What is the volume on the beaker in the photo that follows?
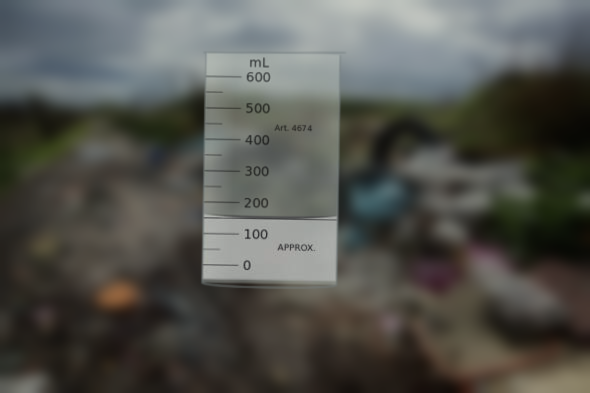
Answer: 150 mL
